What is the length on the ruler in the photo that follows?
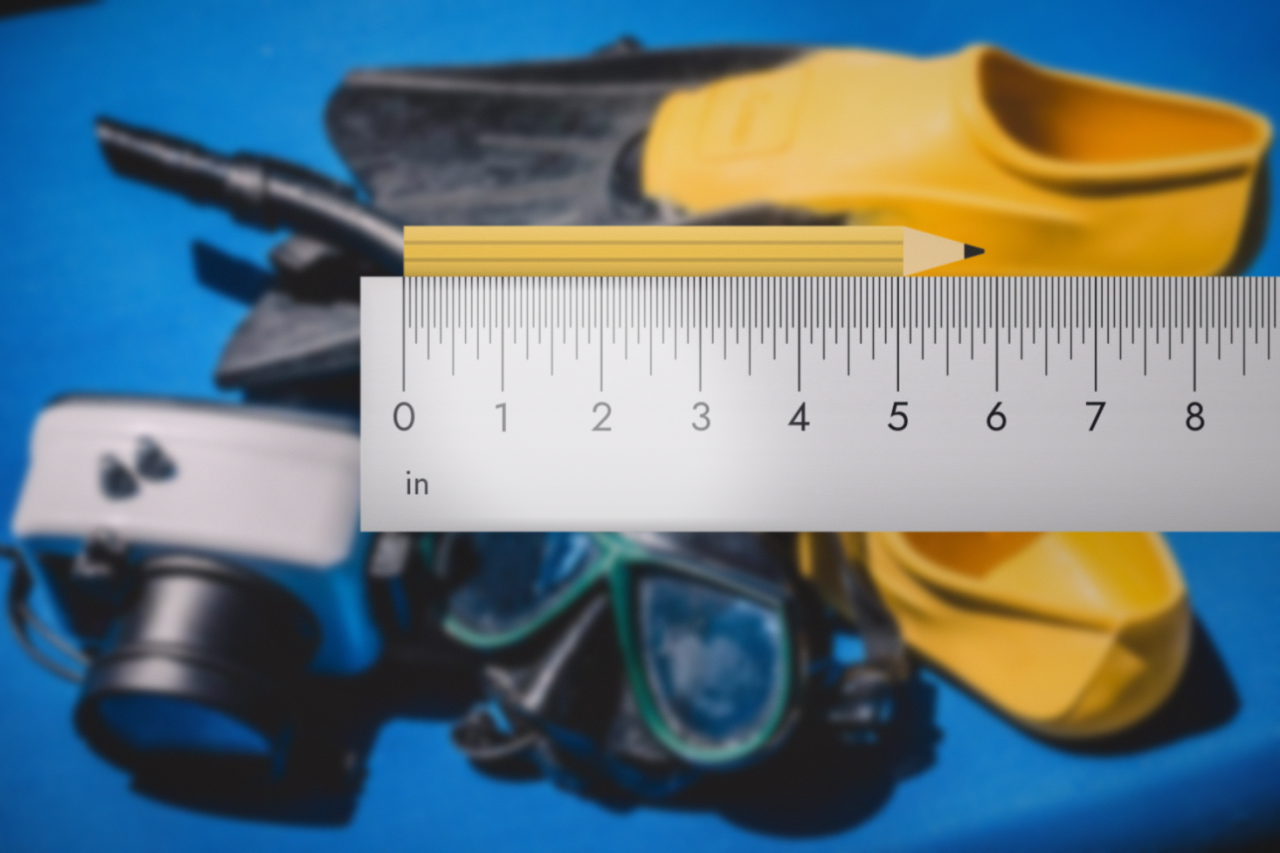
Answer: 5.875 in
